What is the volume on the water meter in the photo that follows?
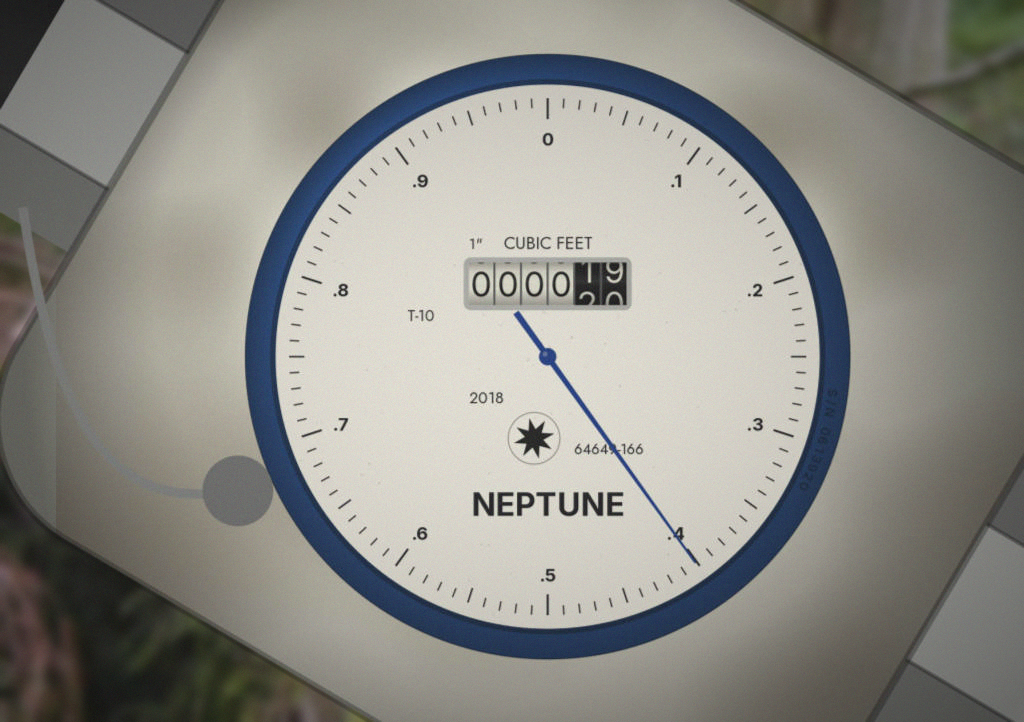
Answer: 19.40 ft³
